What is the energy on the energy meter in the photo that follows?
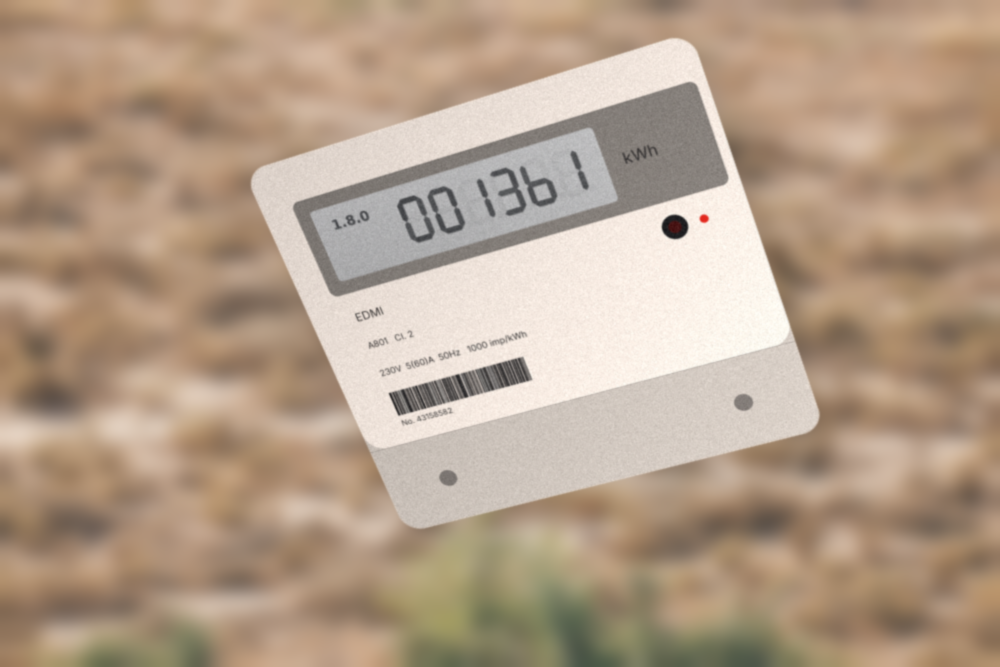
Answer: 1361 kWh
